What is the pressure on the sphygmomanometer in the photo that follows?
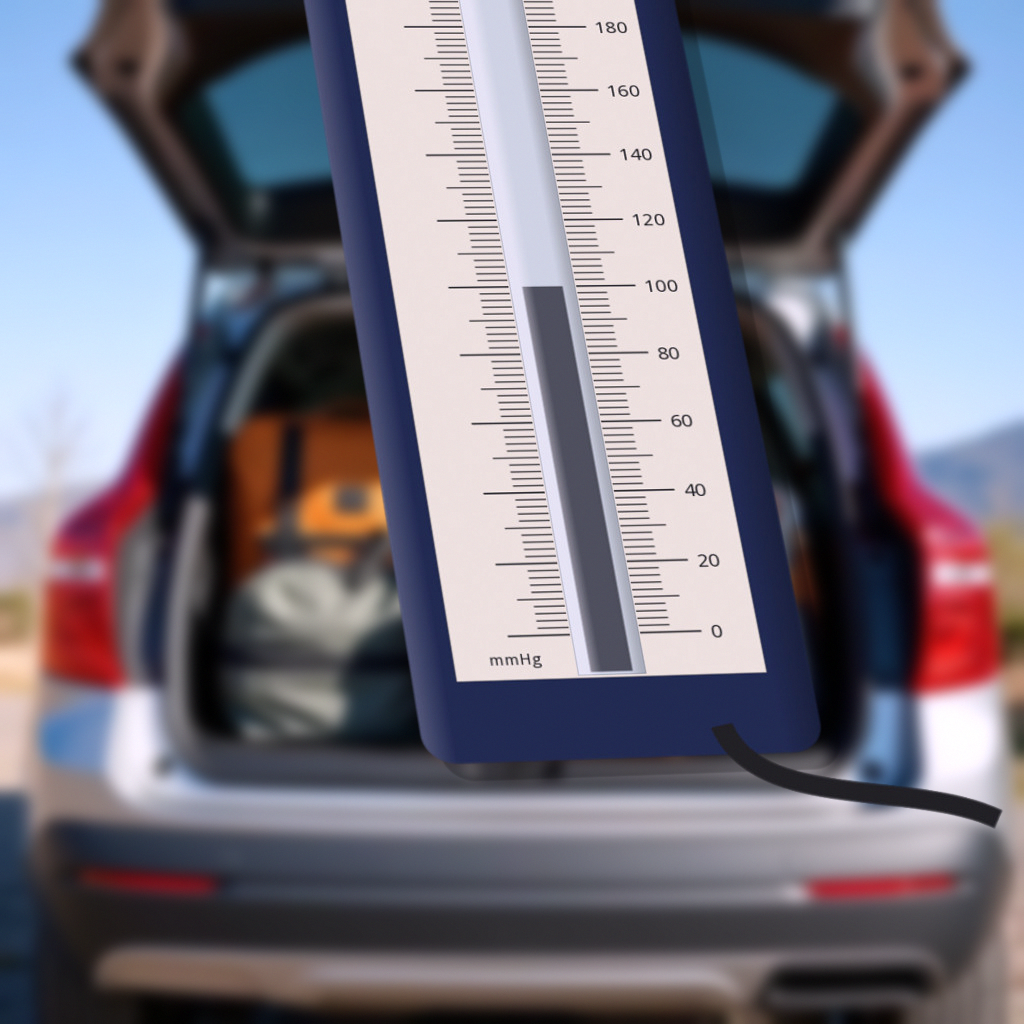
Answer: 100 mmHg
